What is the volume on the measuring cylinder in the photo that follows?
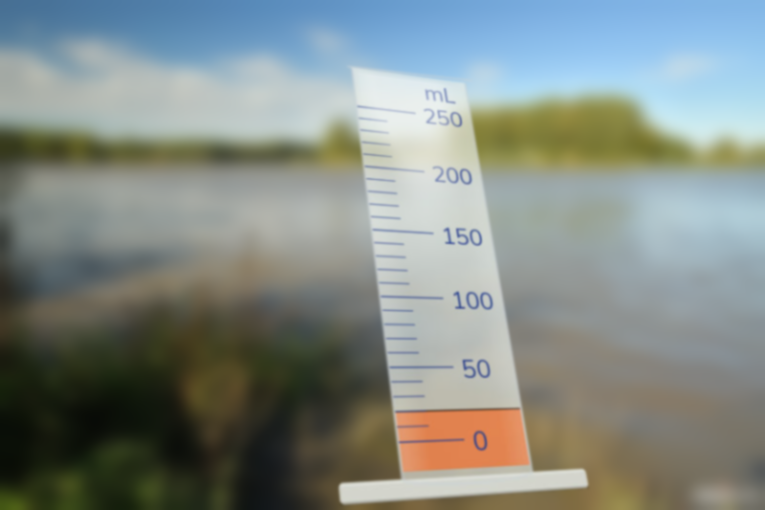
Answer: 20 mL
